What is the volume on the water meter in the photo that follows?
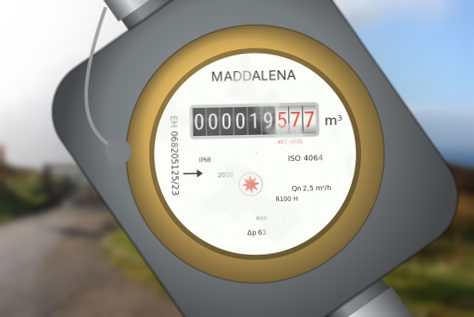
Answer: 19.577 m³
